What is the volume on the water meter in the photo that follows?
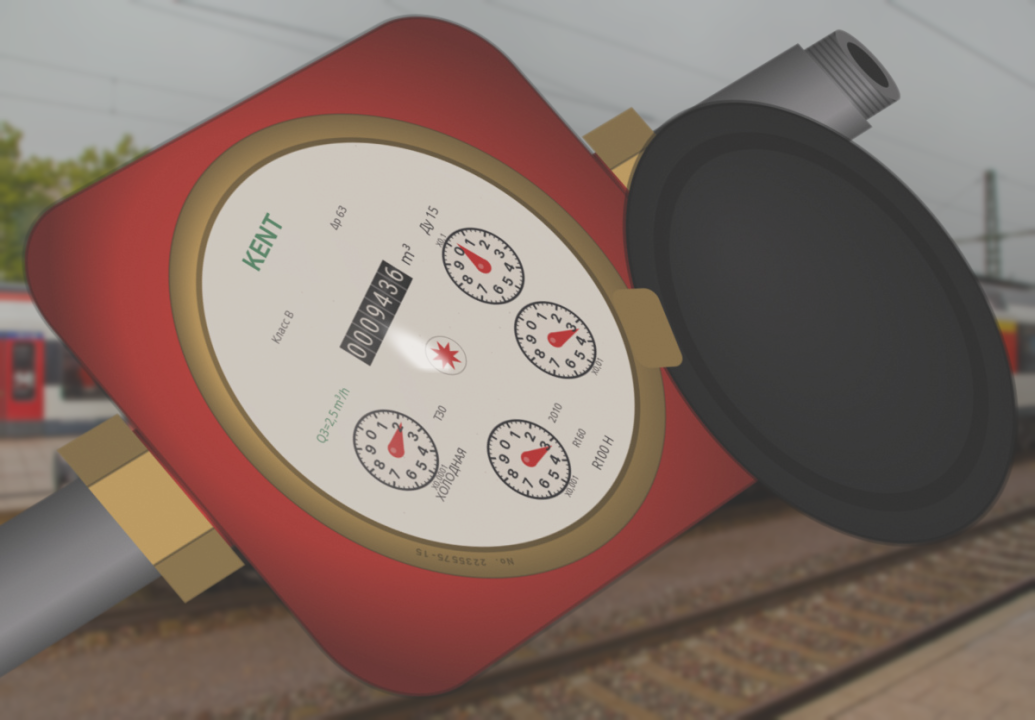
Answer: 9436.0332 m³
